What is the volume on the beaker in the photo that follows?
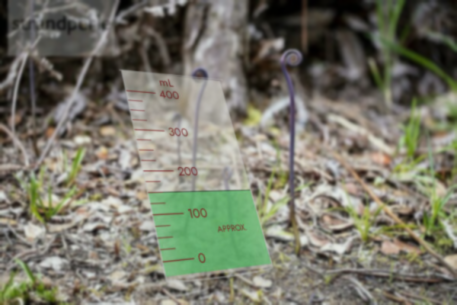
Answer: 150 mL
